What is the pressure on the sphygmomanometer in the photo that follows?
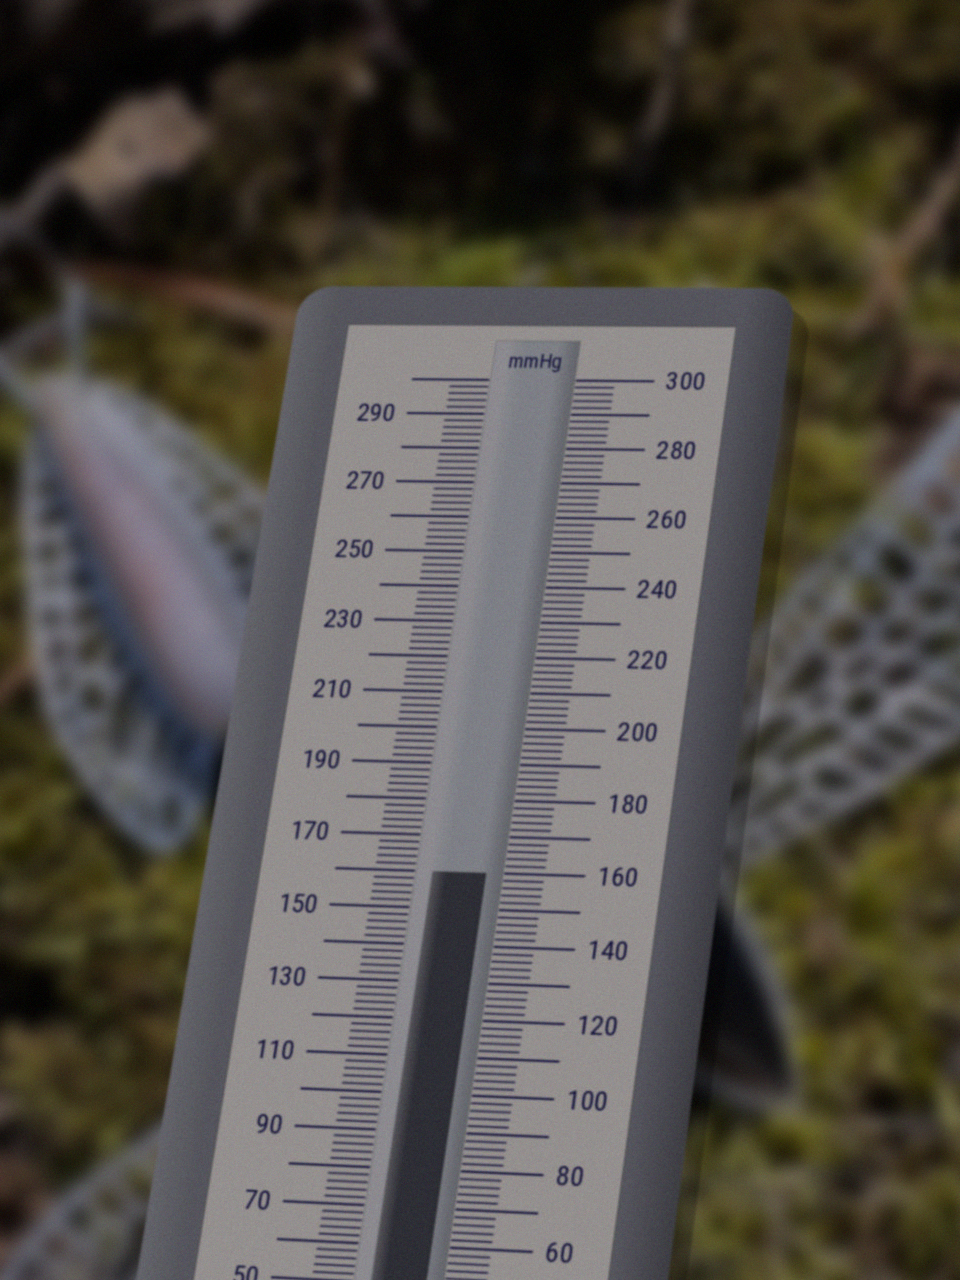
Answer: 160 mmHg
